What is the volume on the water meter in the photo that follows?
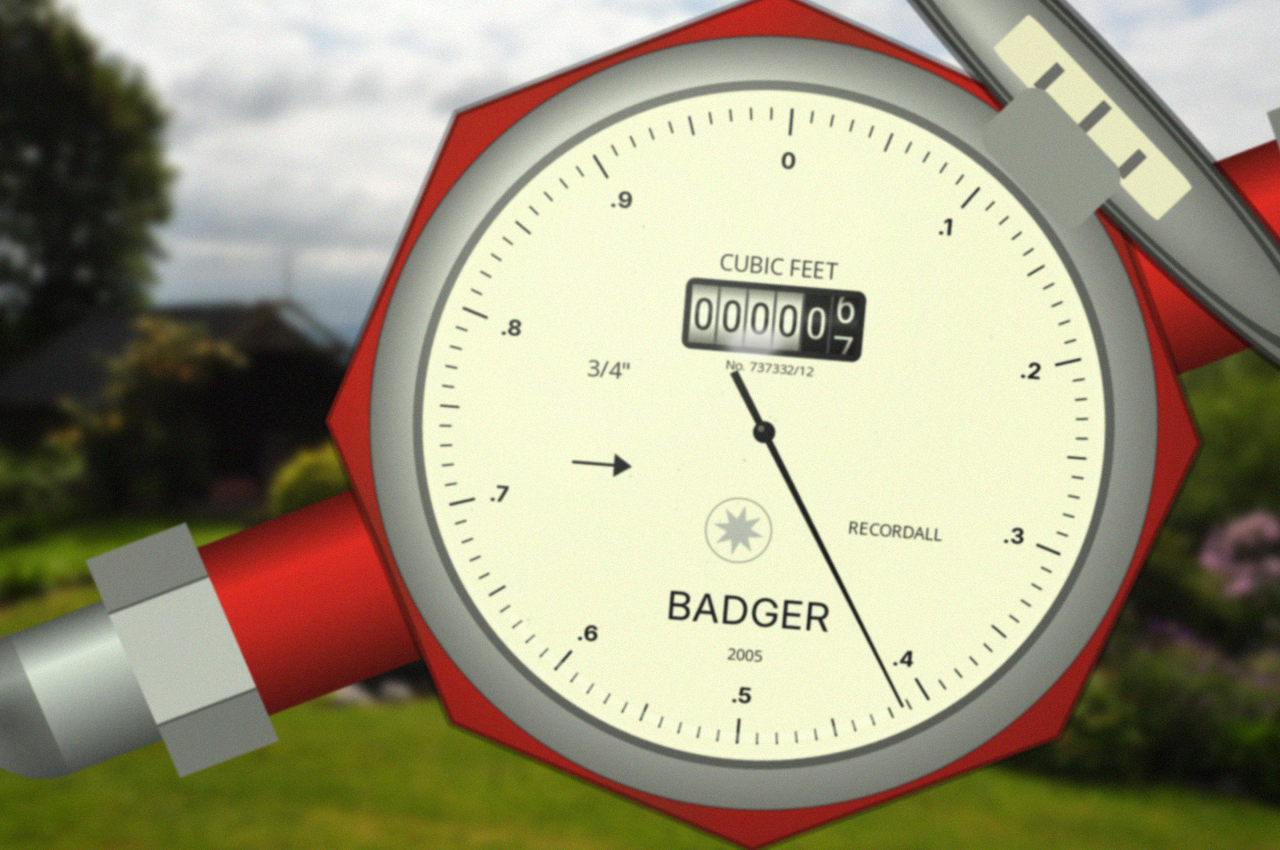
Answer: 6.41 ft³
